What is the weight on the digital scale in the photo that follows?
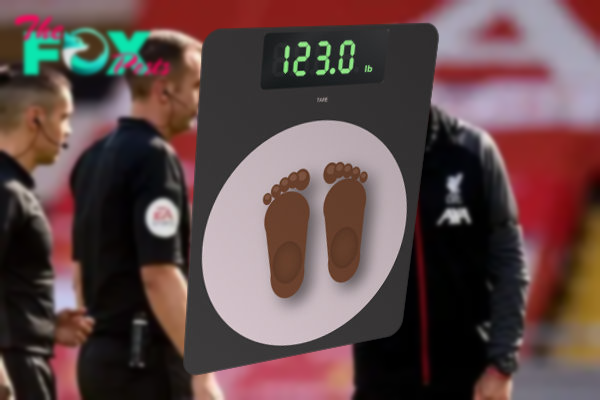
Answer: 123.0 lb
